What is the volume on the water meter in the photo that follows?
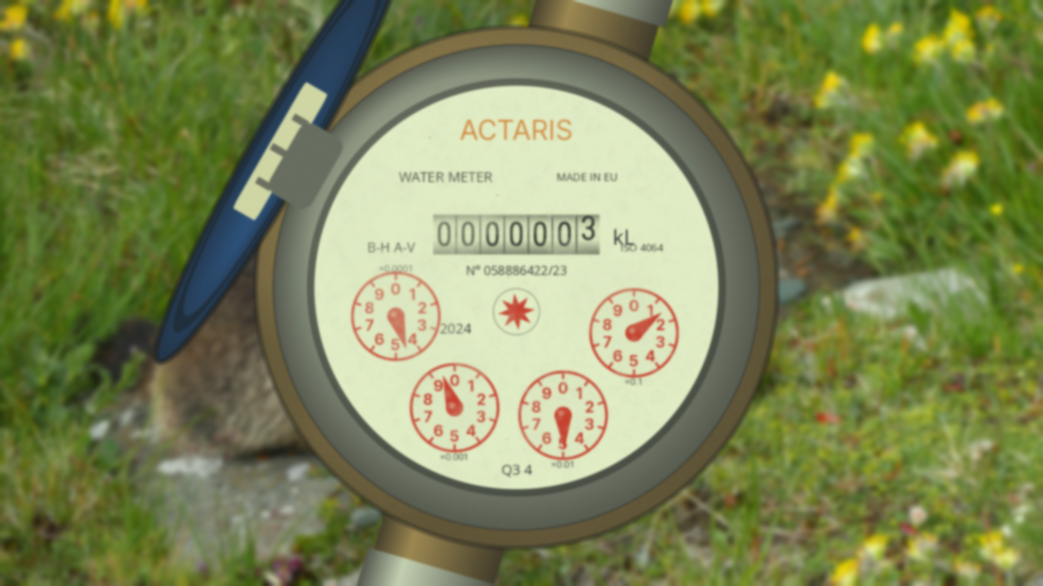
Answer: 3.1494 kL
